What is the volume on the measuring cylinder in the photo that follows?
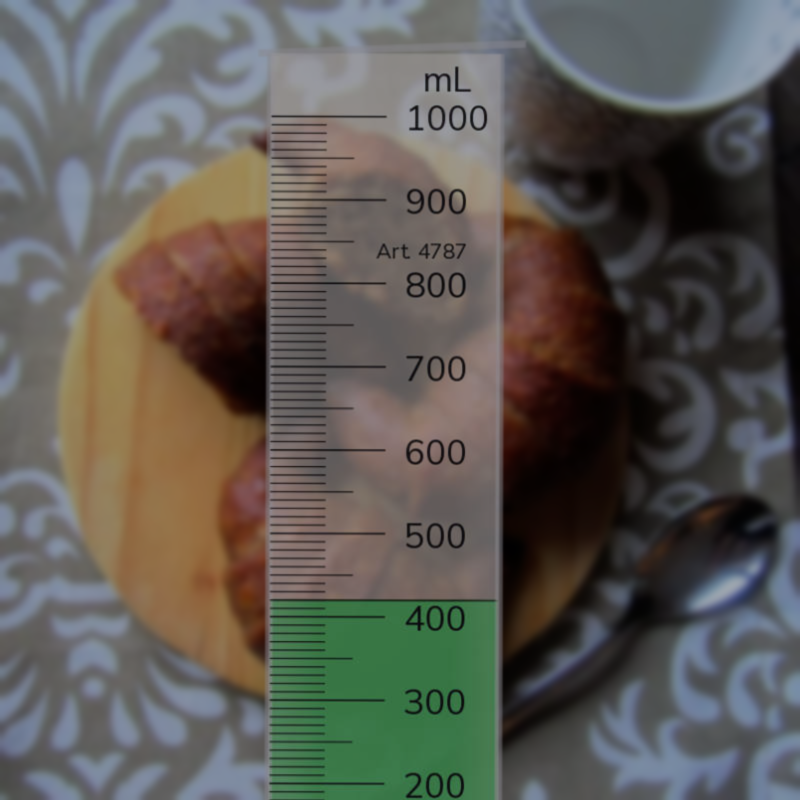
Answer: 420 mL
